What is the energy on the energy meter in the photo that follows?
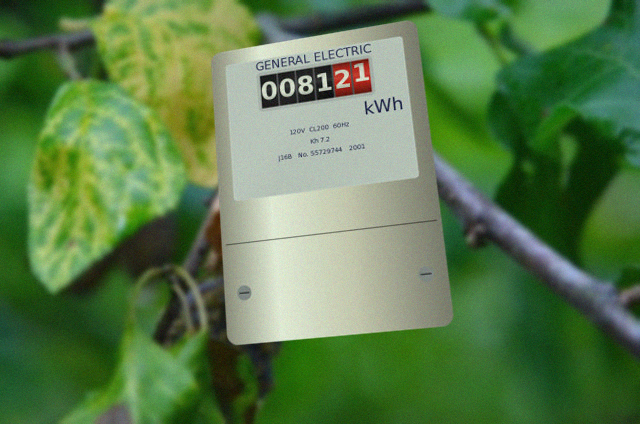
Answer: 81.21 kWh
